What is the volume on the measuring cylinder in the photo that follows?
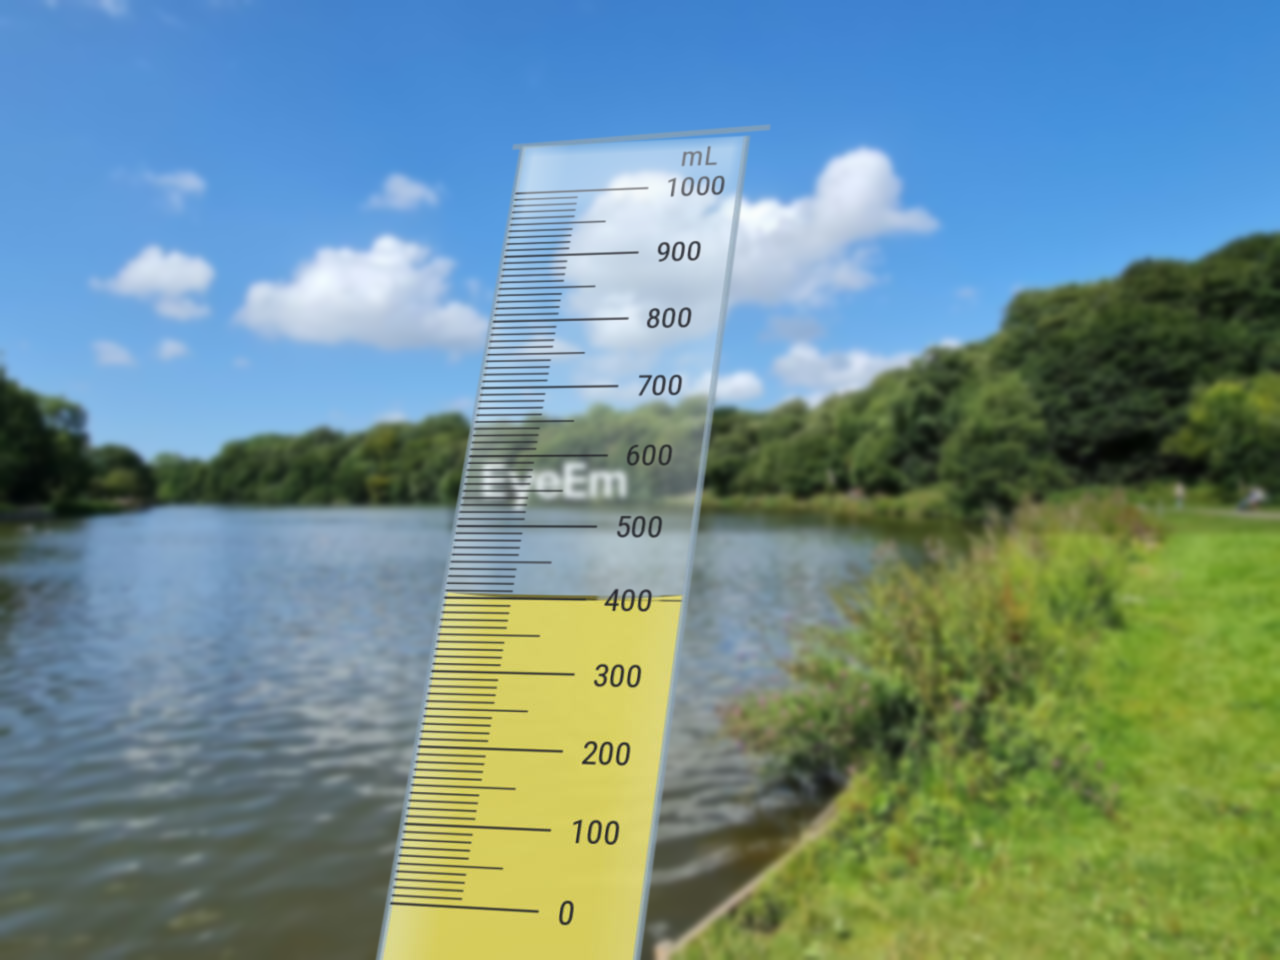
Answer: 400 mL
